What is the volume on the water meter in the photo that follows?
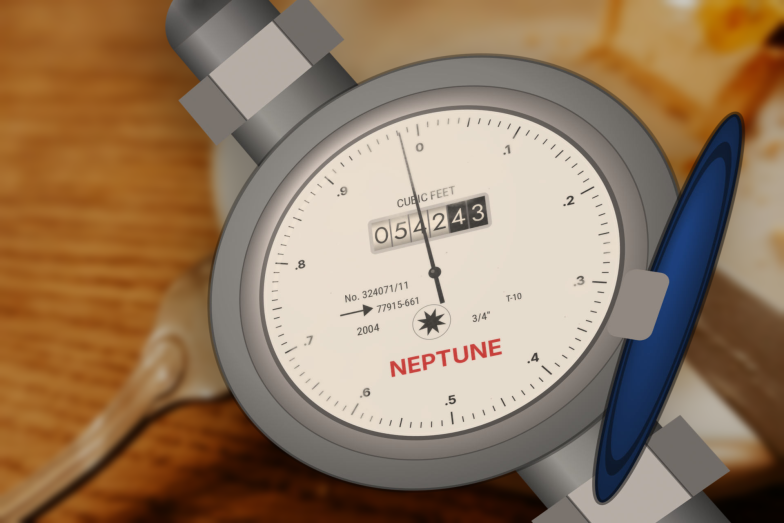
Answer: 54242.98 ft³
